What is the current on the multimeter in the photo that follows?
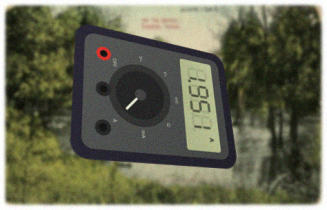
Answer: 1.951 A
